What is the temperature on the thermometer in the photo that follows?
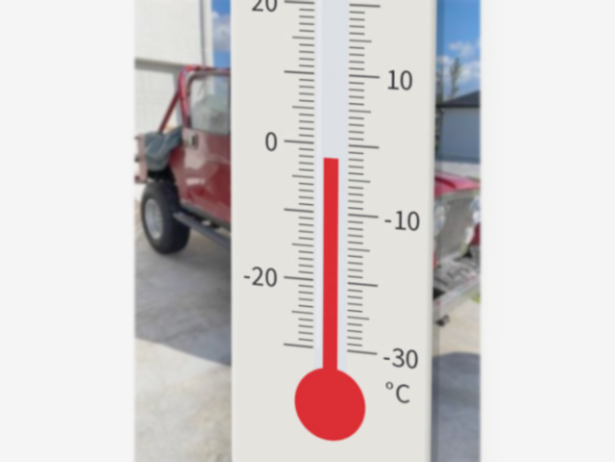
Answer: -2 °C
